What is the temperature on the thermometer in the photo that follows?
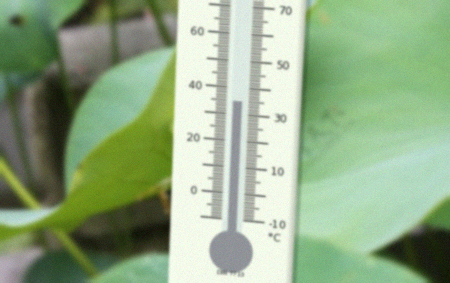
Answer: 35 °C
